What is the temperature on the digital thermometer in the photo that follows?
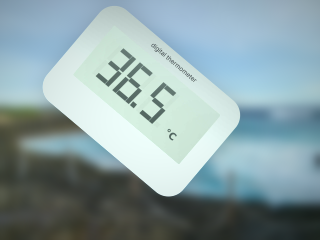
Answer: 36.5 °C
